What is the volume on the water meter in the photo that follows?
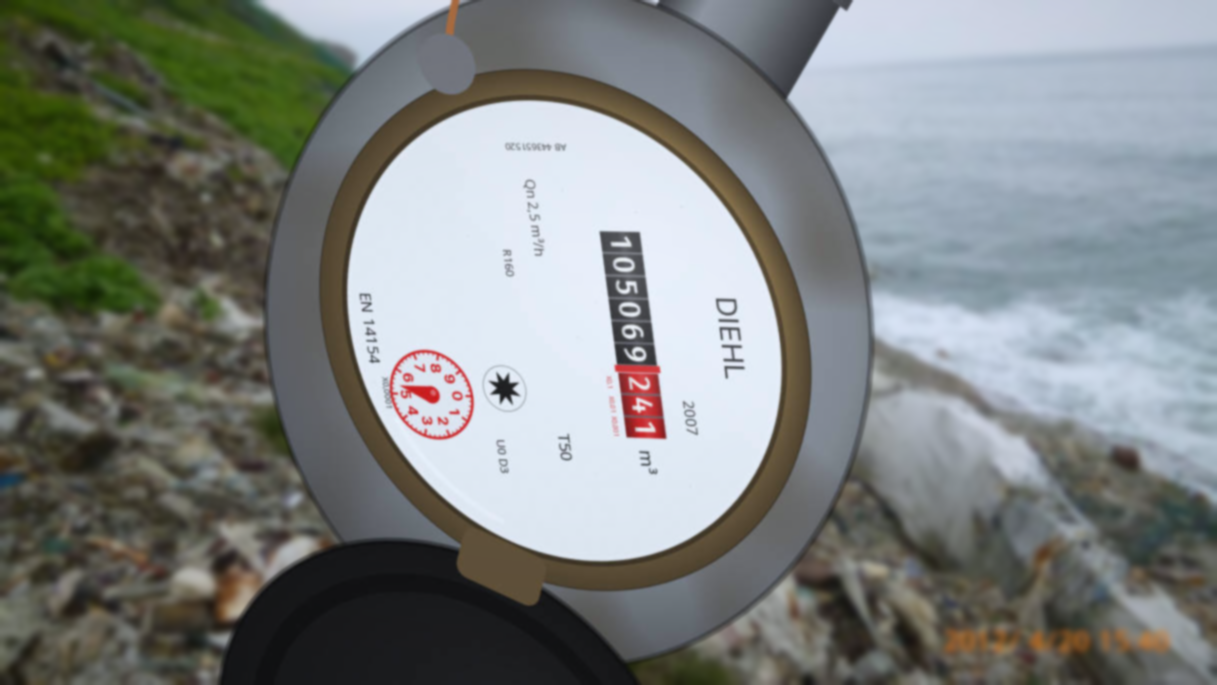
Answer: 105069.2415 m³
